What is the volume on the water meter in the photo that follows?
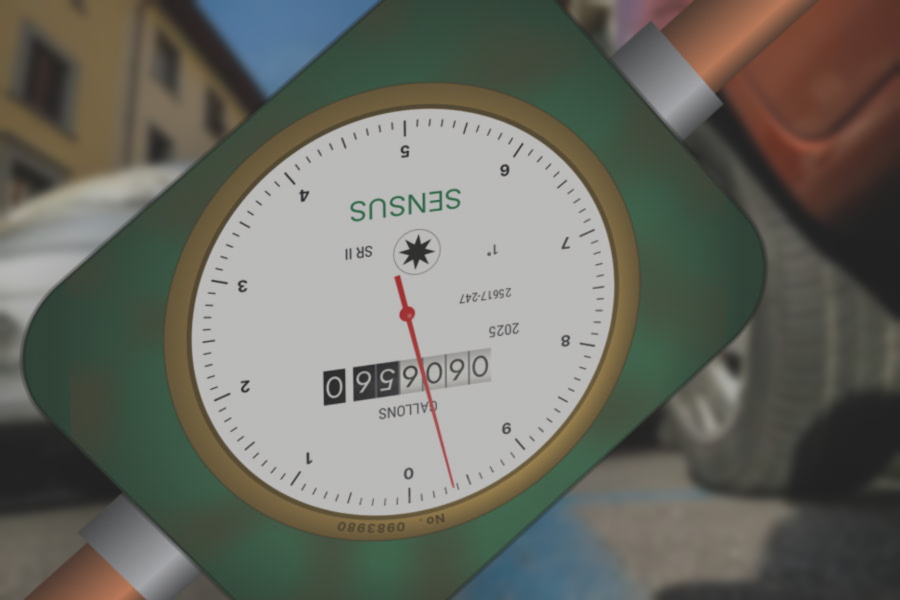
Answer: 606559.6 gal
